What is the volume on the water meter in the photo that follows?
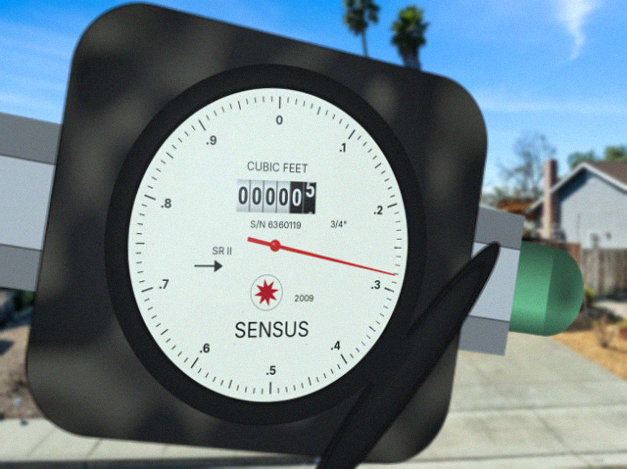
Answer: 5.28 ft³
